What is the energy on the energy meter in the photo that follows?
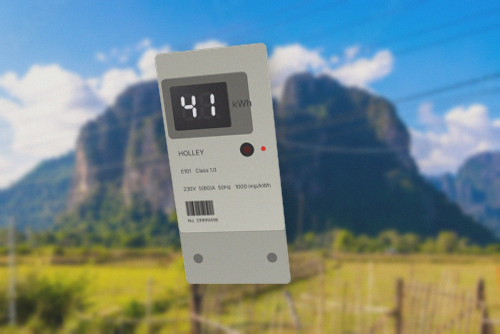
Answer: 41 kWh
